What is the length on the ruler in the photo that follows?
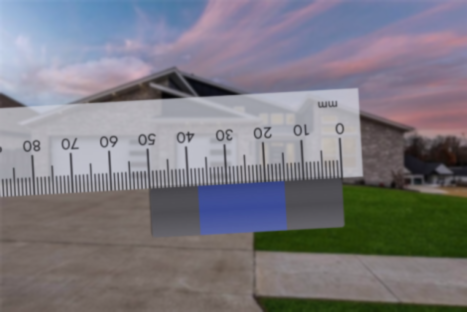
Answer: 50 mm
